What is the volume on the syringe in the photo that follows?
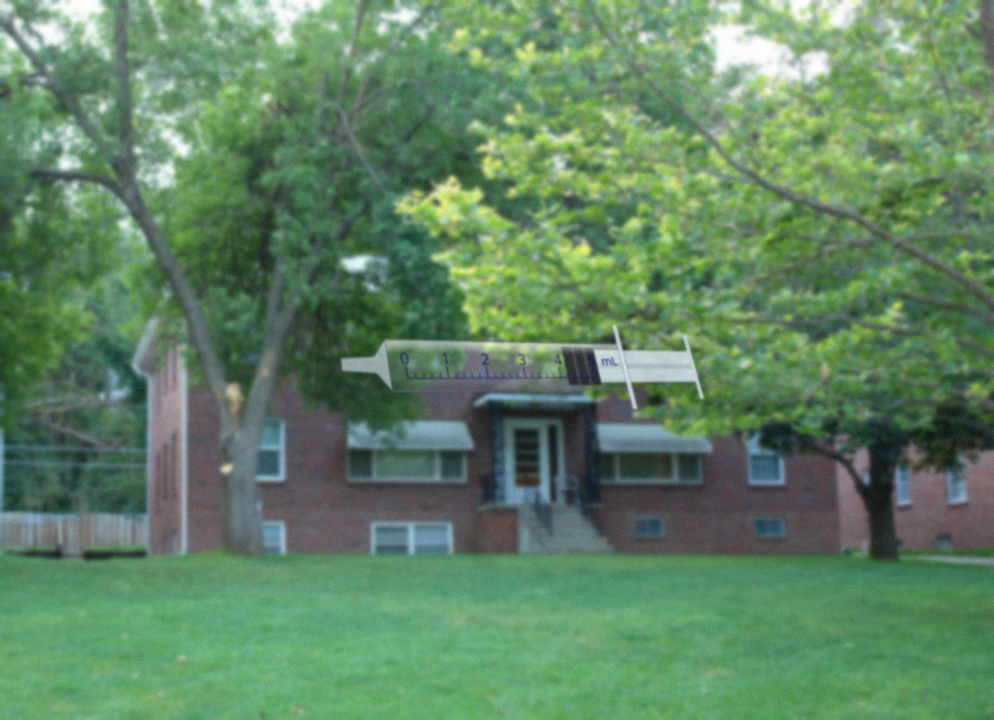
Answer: 4.2 mL
